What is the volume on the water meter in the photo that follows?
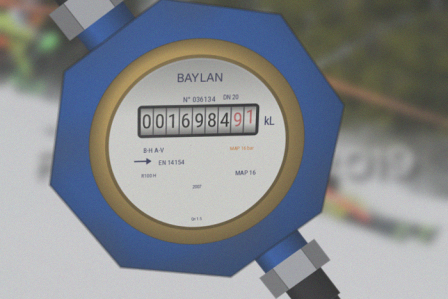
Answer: 16984.91 kL
